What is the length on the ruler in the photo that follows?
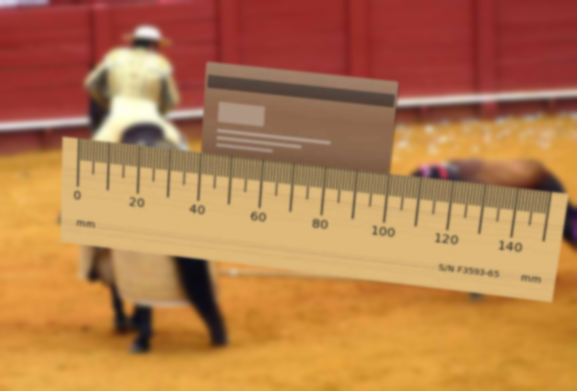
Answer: 60 mm
